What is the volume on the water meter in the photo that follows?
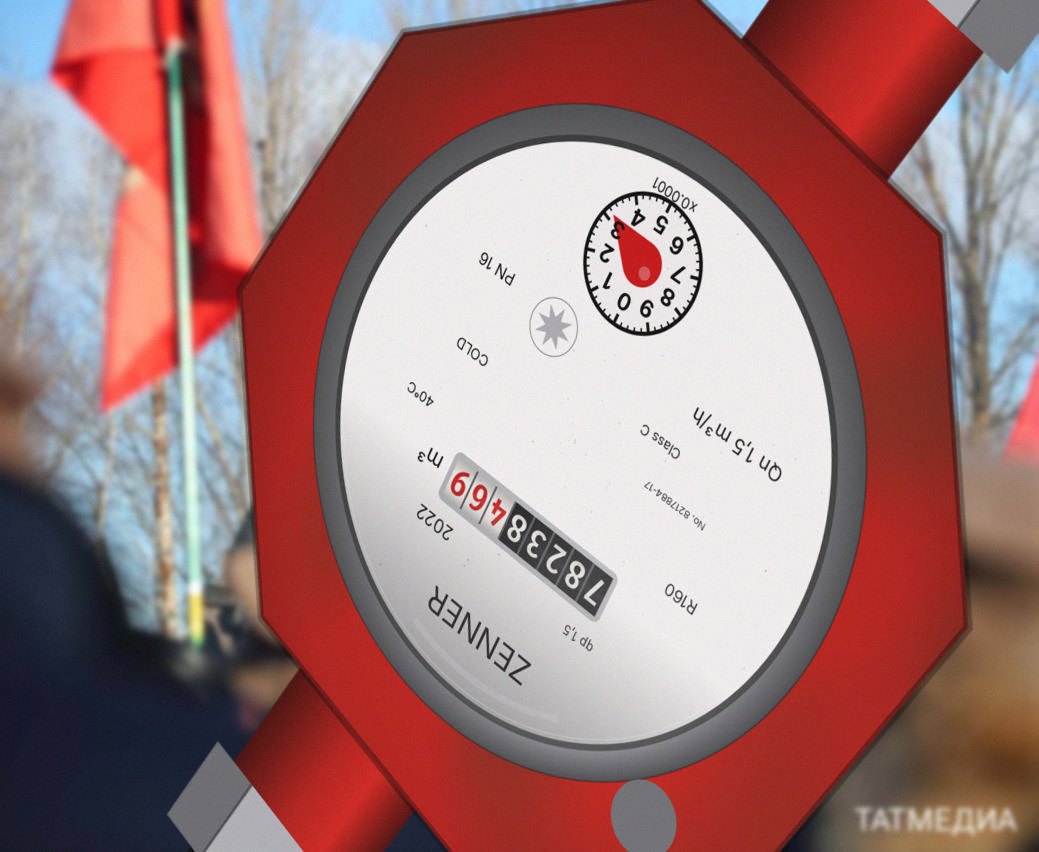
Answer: 78238.4693 m³
